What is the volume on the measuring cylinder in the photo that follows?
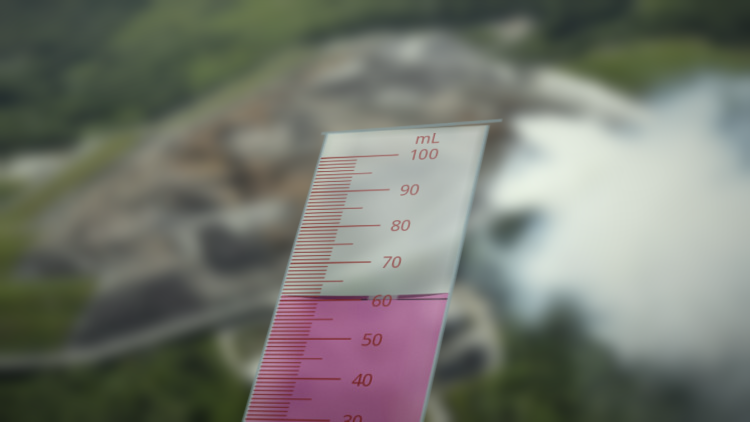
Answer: 60 mL
